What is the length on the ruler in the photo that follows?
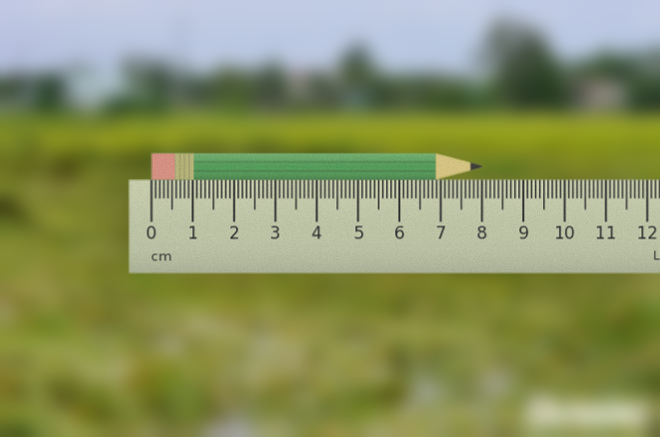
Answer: 8 cm
